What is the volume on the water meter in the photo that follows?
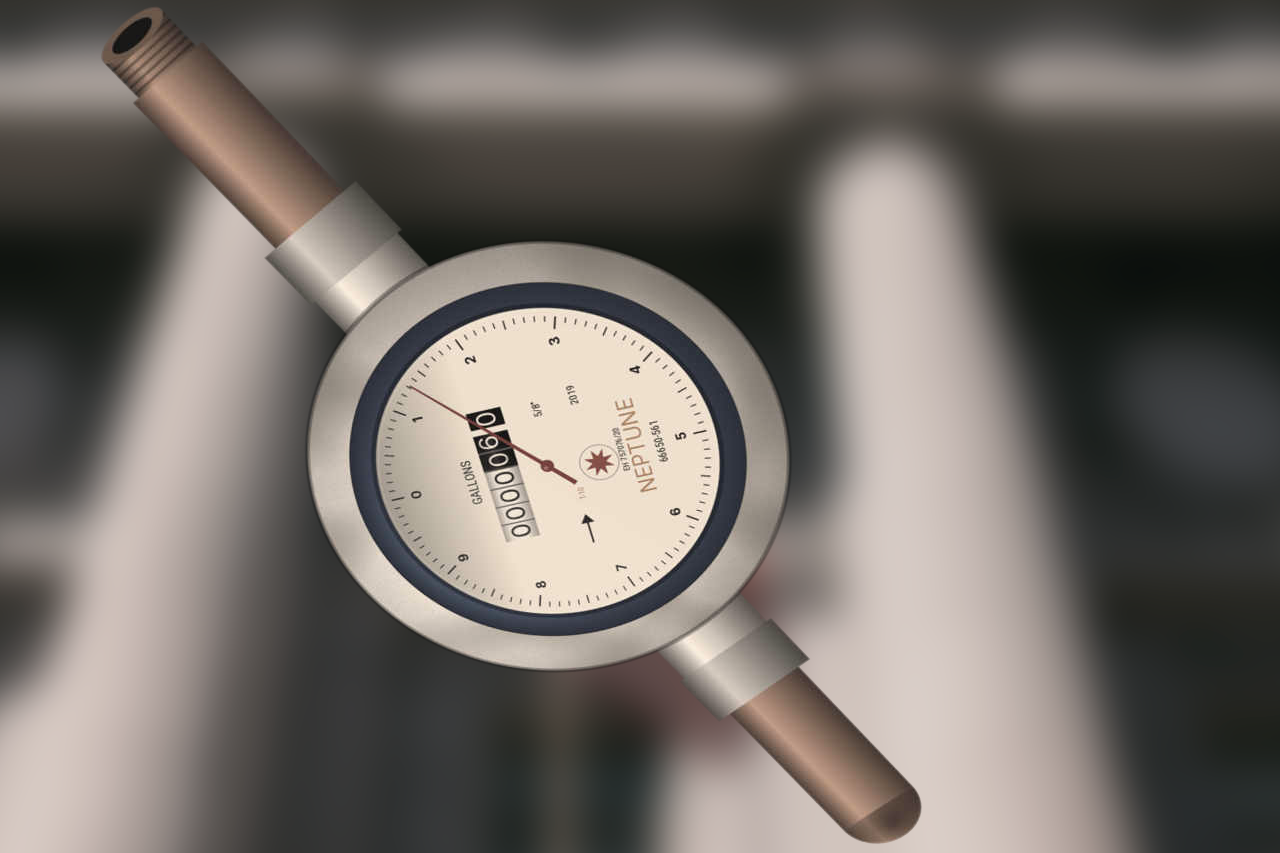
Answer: 61.3 gal
